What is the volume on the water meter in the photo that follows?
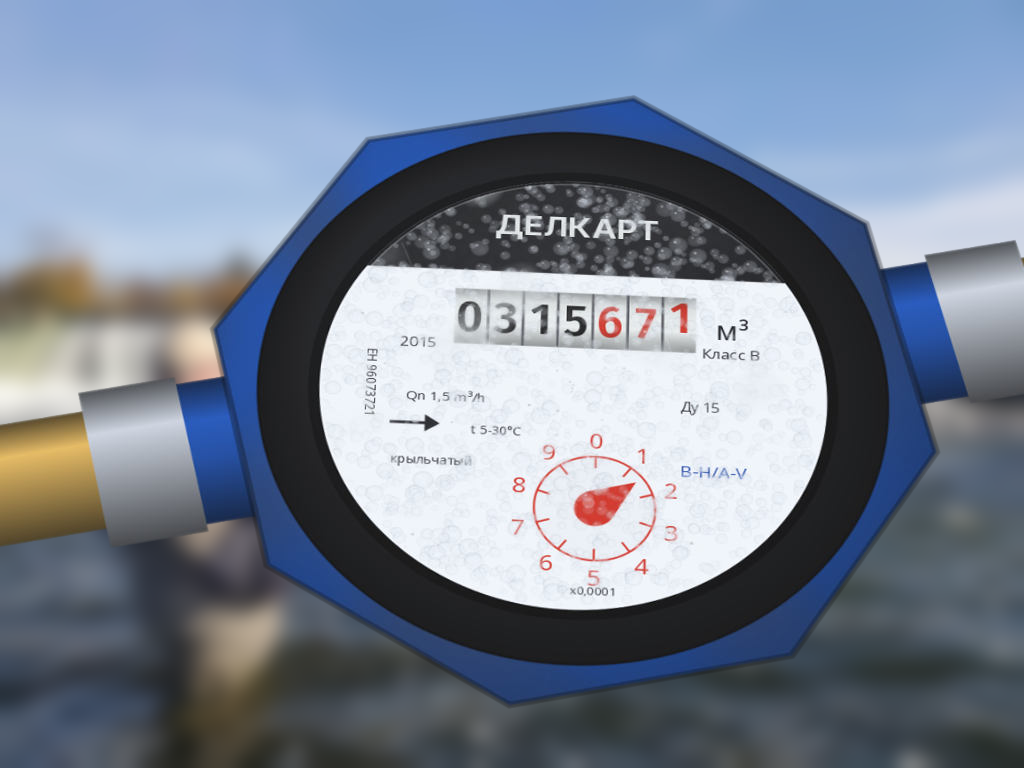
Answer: 315.6711 m³
